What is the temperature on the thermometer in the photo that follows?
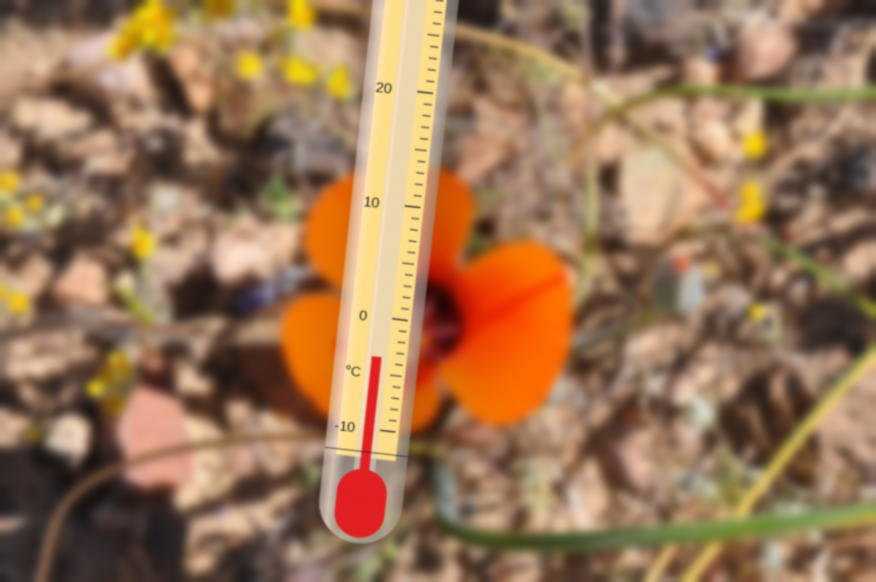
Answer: -3.5 °C
